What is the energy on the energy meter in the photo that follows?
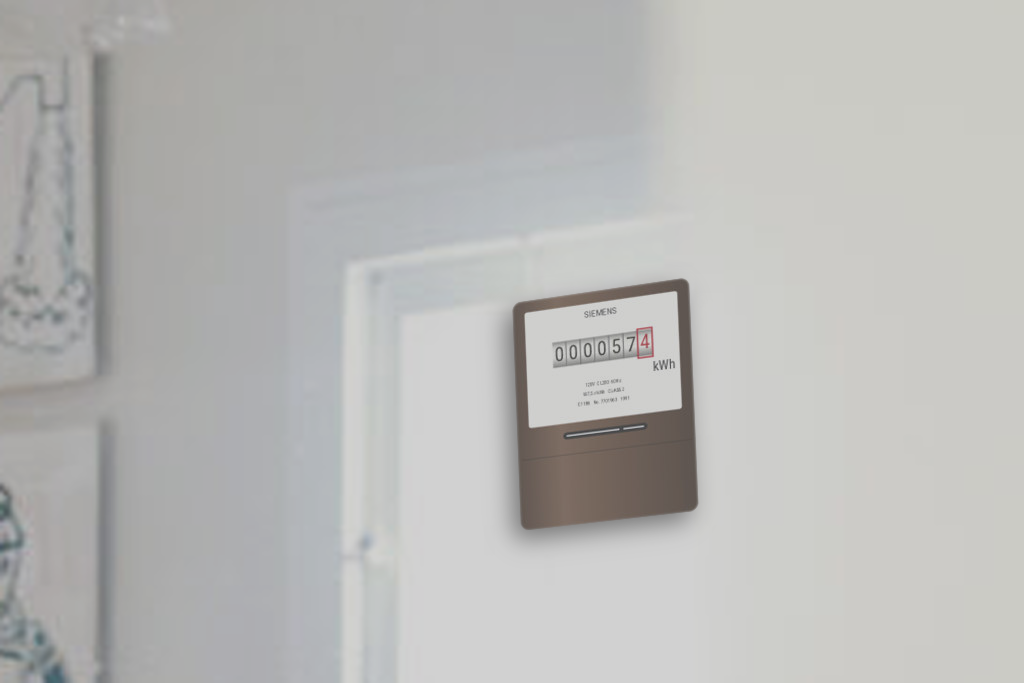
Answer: 57.4 kWh
